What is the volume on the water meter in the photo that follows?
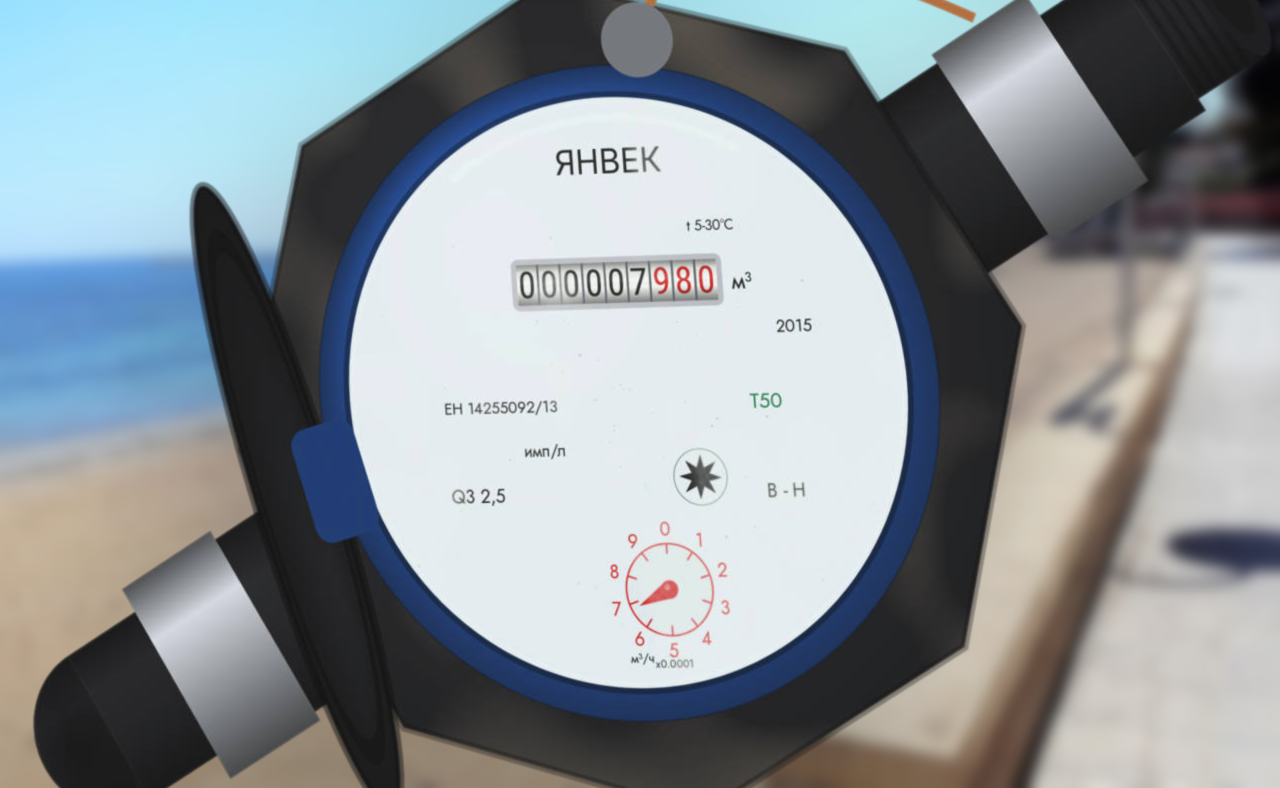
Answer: 7.9806 m³
